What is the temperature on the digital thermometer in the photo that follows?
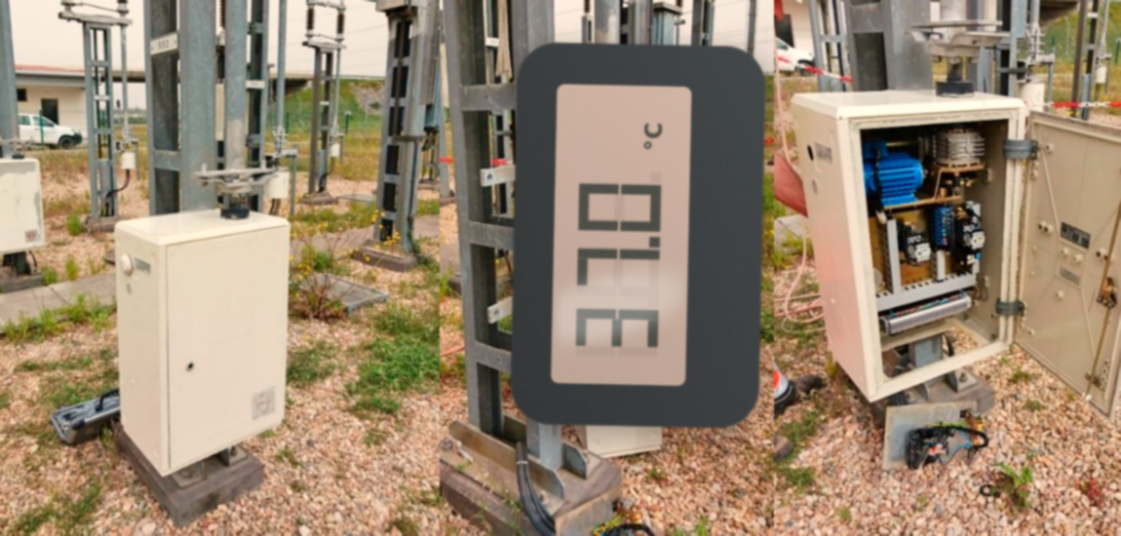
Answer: 37.0 °C
